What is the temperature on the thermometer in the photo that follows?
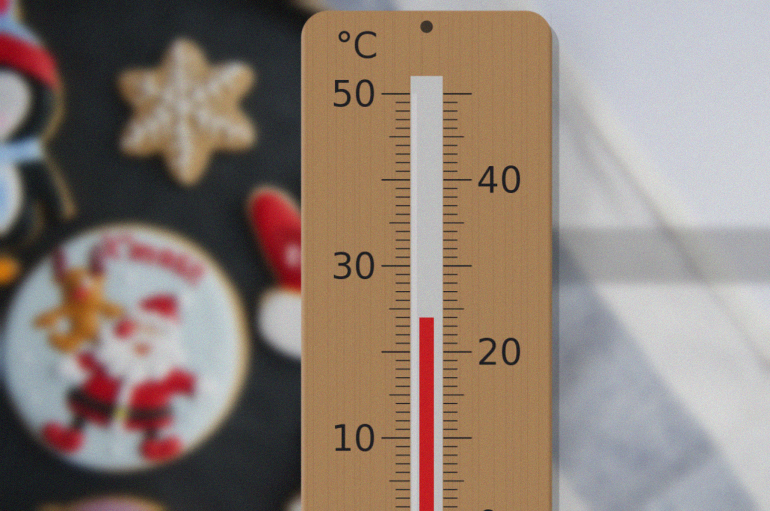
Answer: 24 °C
